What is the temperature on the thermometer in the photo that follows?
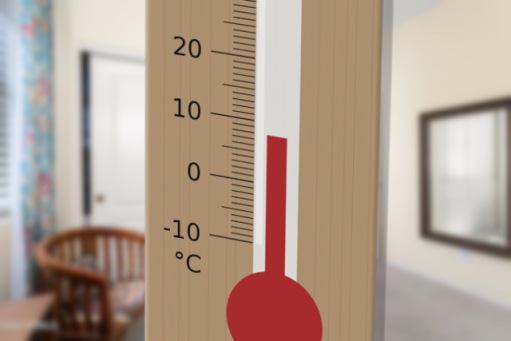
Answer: 8 °C
